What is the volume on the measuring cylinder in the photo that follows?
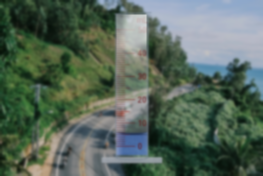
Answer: 5 mL
